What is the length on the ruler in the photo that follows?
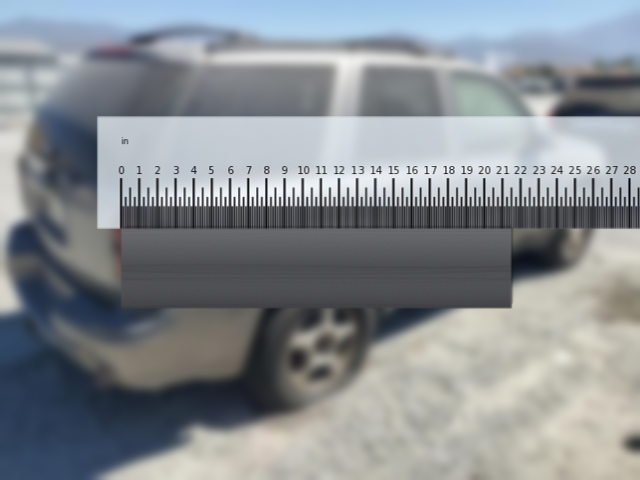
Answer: 21.5 in
